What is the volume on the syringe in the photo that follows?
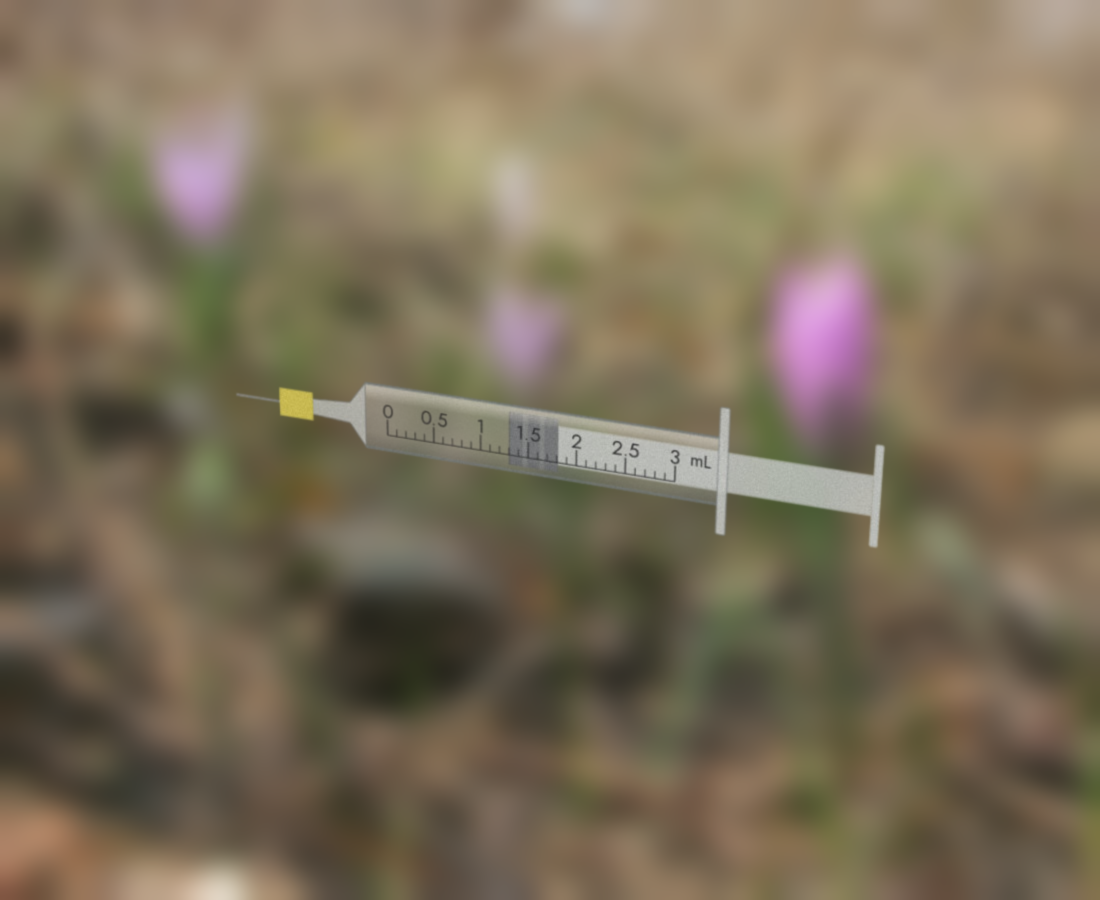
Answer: 1.3 mL
